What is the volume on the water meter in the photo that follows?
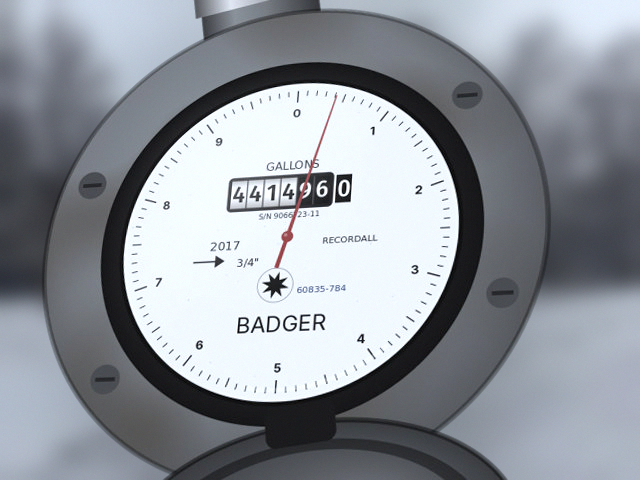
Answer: 4414960.4 gal
